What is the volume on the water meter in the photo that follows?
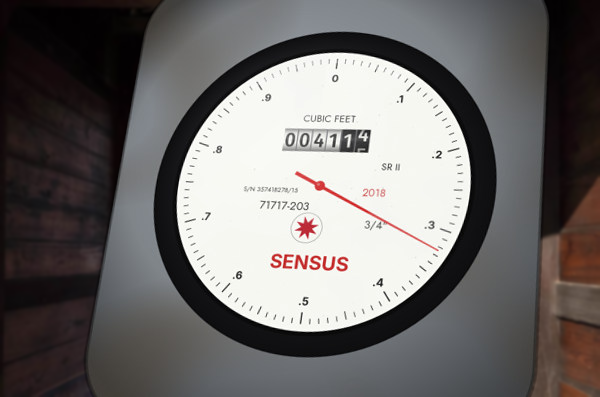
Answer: 4114.32 ft³
